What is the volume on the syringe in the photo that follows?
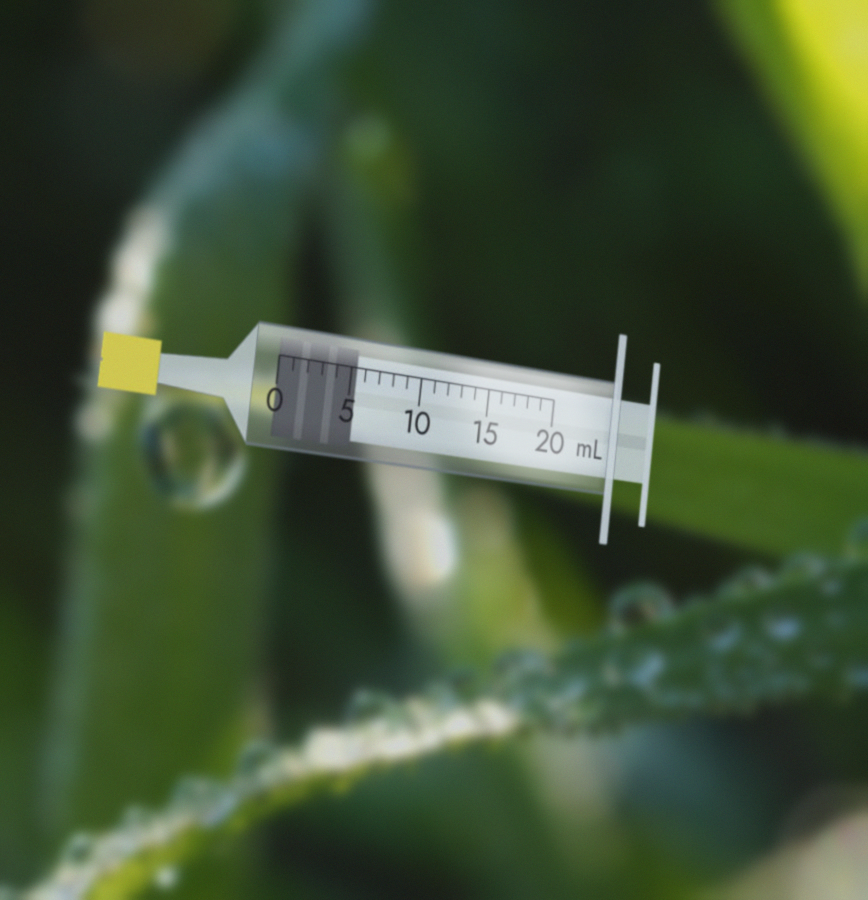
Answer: 0 mL
